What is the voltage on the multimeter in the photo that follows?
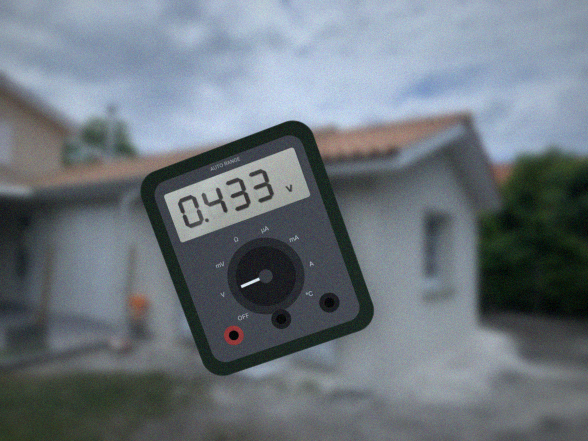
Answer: 0.433 V
